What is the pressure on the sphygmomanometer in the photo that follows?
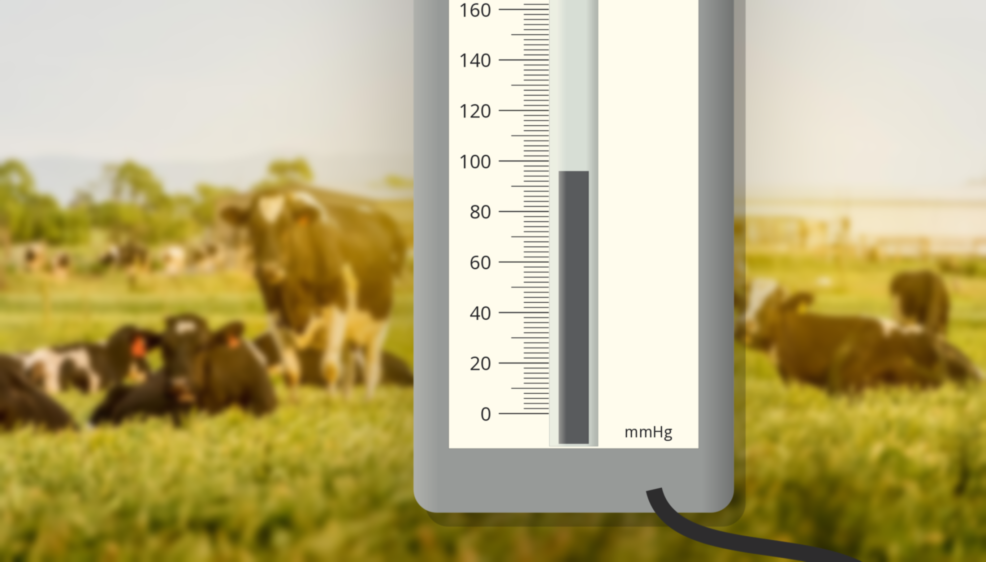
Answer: 96 mmHg
